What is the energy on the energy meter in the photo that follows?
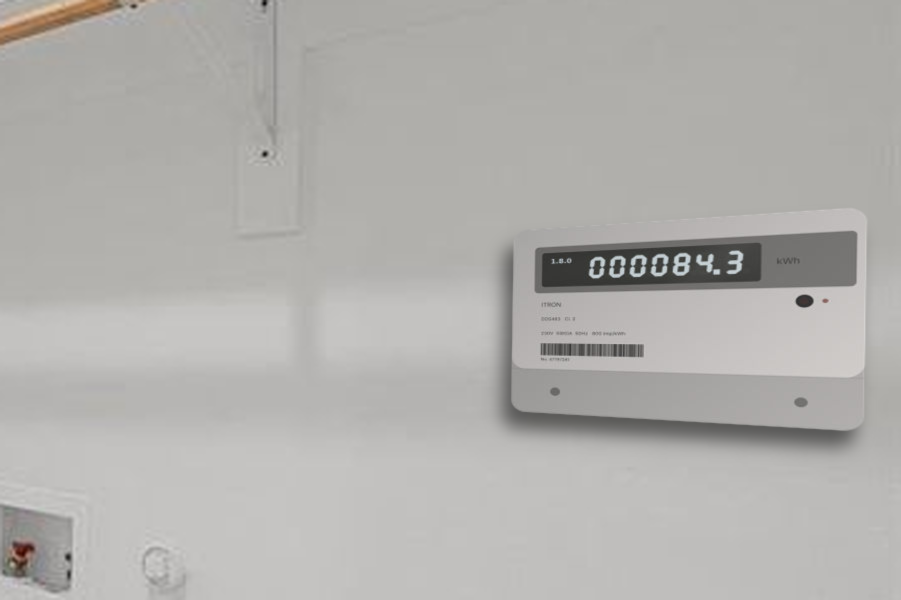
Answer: 84.3 kWh
